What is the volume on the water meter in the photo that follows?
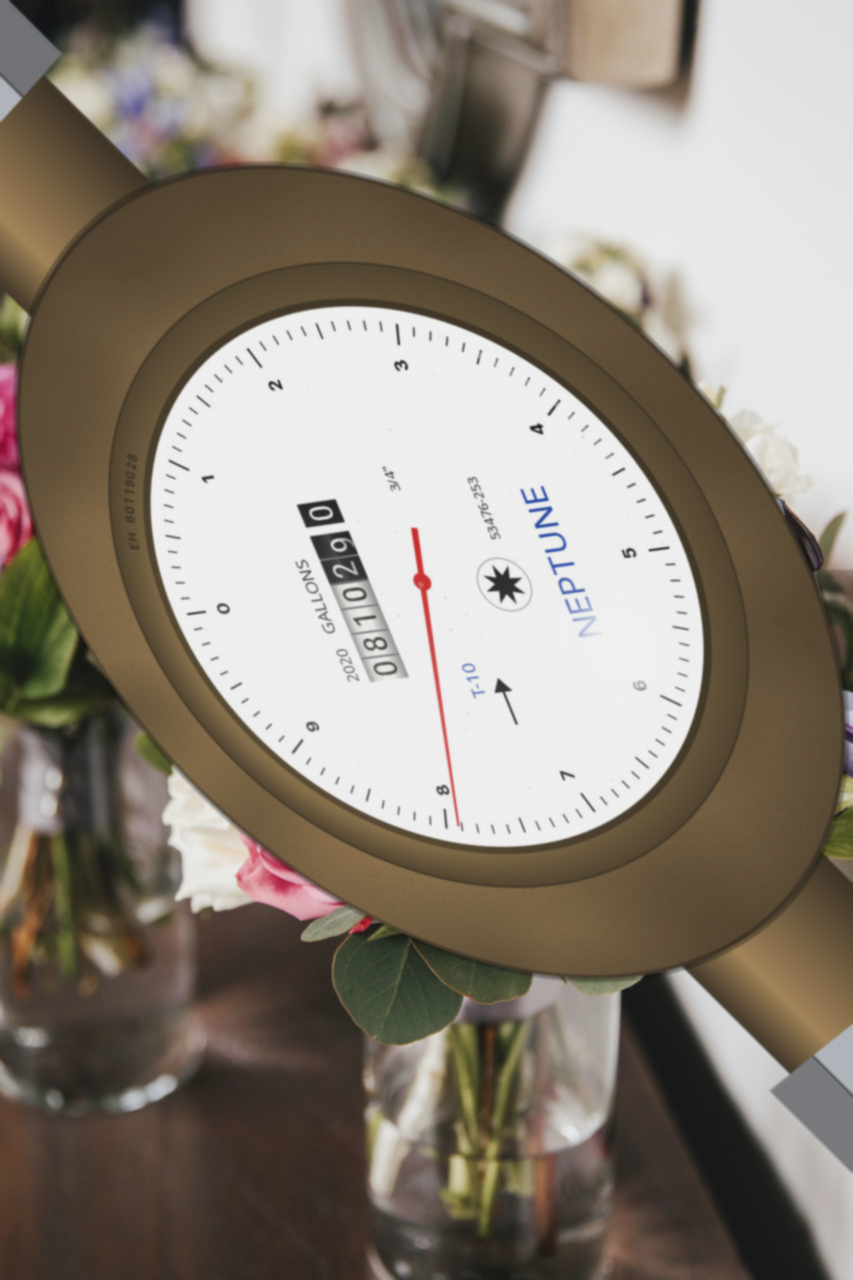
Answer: 810287.9 gal
